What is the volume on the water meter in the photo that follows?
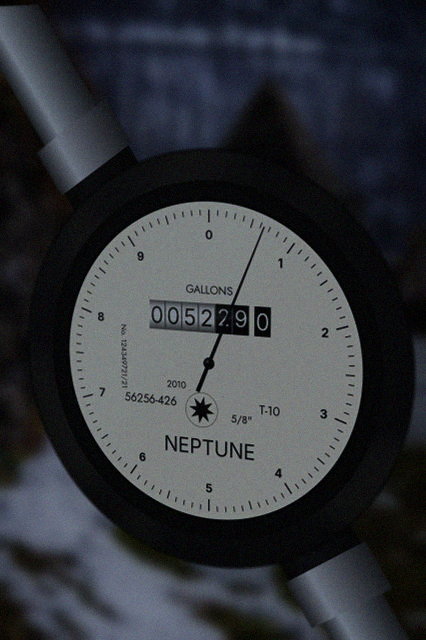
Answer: 52290.6 gal
